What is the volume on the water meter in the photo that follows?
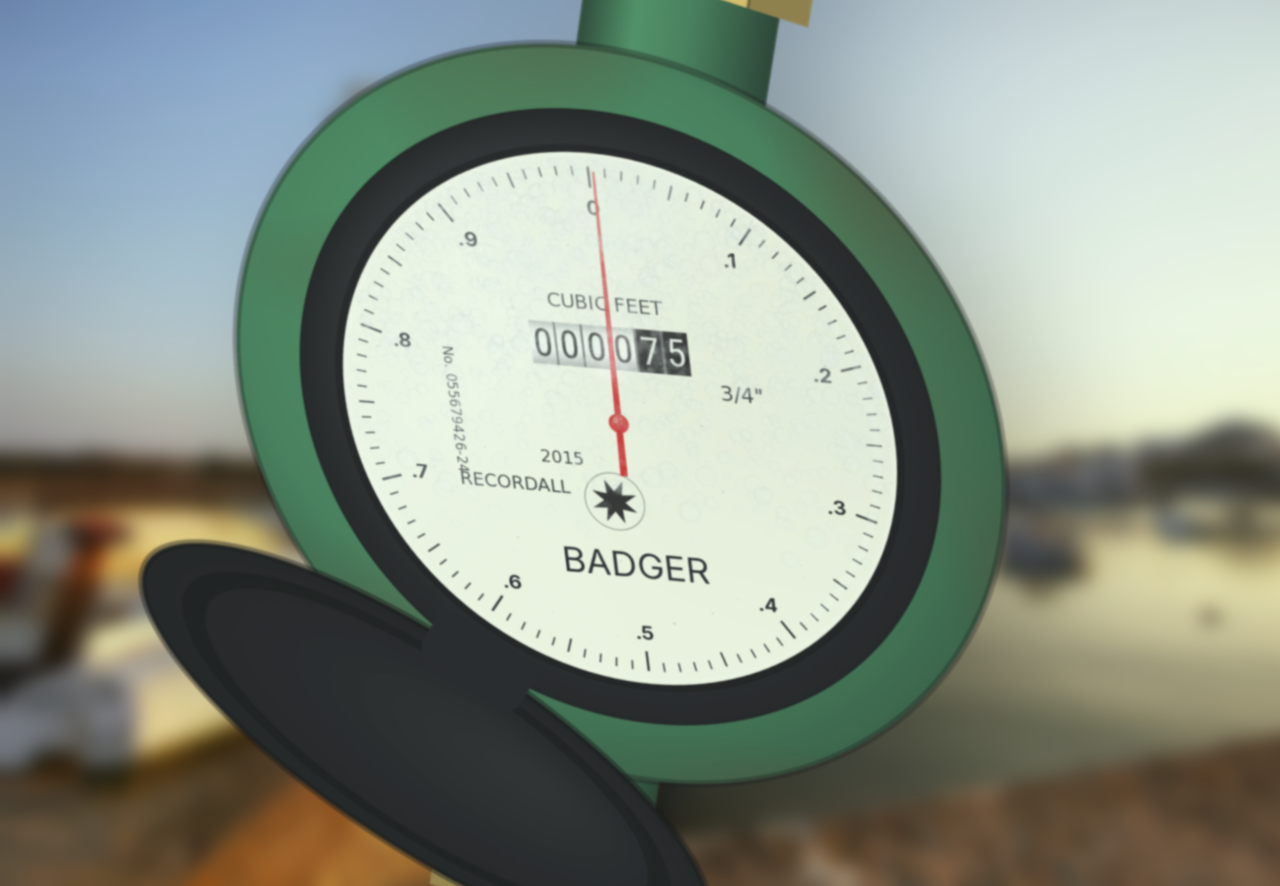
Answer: 75.00 ft³
